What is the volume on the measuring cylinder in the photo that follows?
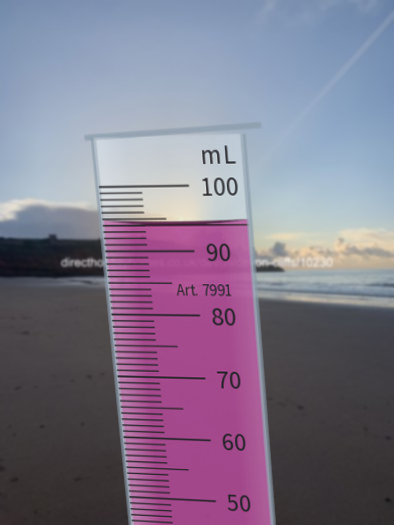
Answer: 94 mL
